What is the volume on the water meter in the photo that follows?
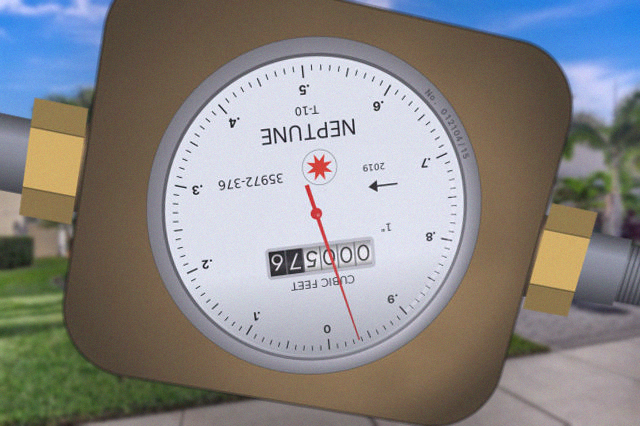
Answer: 575.96 ft³
